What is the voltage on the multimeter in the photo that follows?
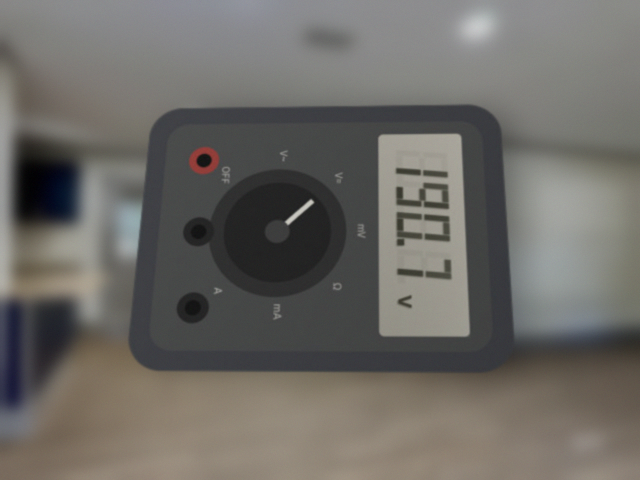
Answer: 190.7 V
